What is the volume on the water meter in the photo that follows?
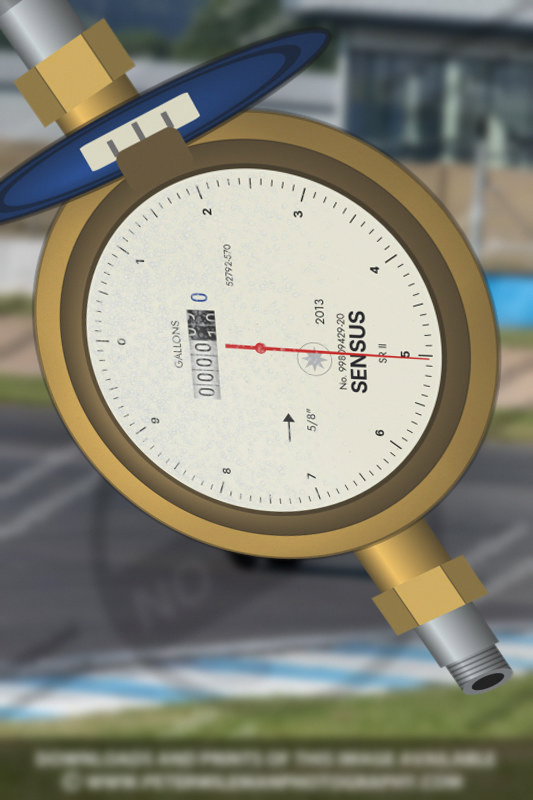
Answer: 95.0 gal
